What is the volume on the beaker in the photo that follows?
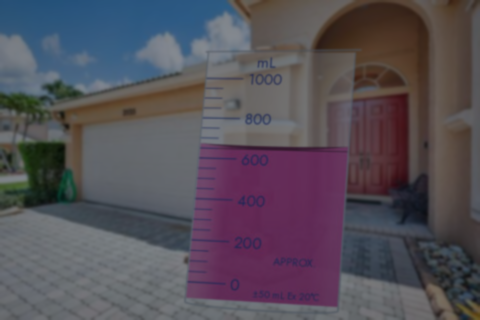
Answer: 650 mL
